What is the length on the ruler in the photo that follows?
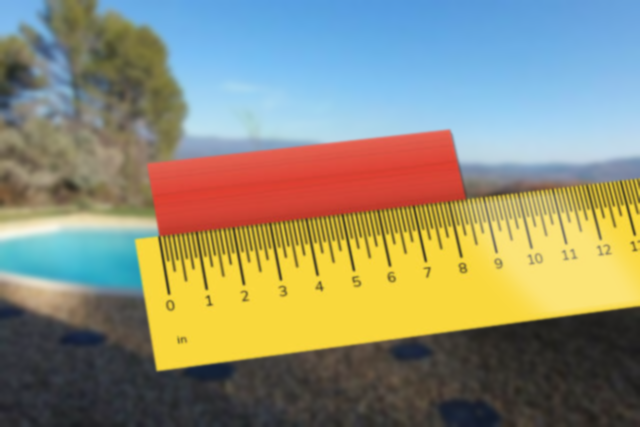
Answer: 8.5 in
